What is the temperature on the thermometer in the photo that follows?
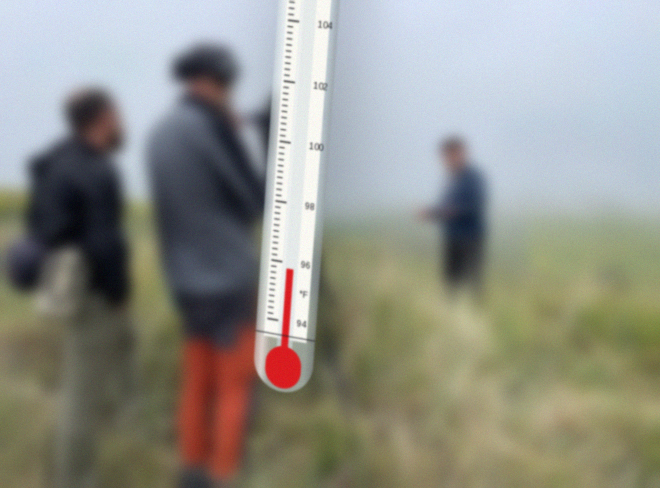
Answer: 95.8 °F
